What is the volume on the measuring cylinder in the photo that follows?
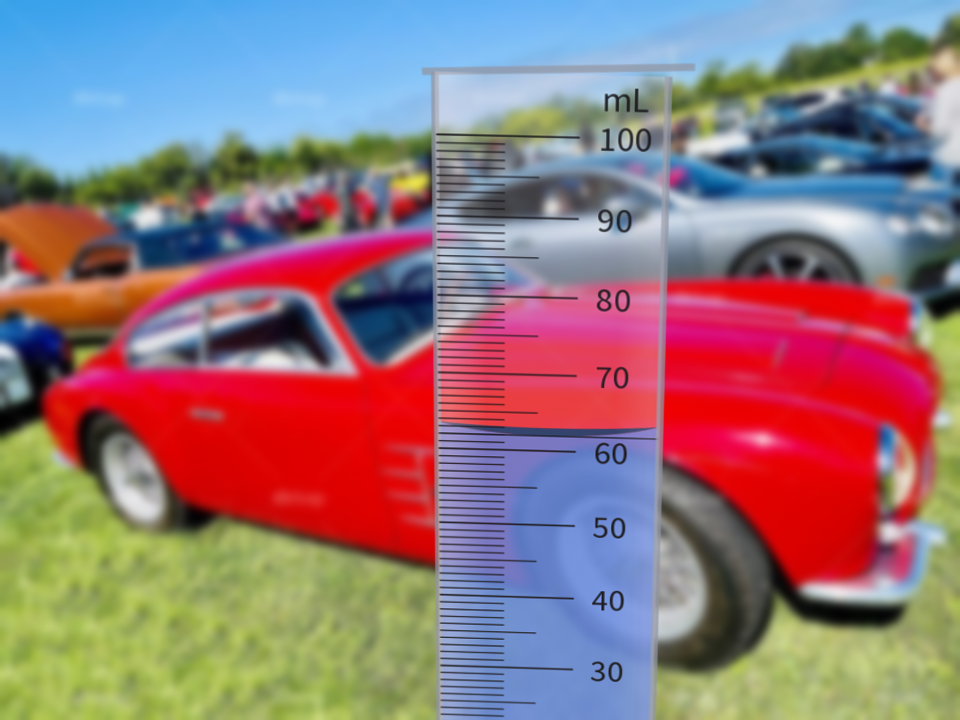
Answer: 62 mL
